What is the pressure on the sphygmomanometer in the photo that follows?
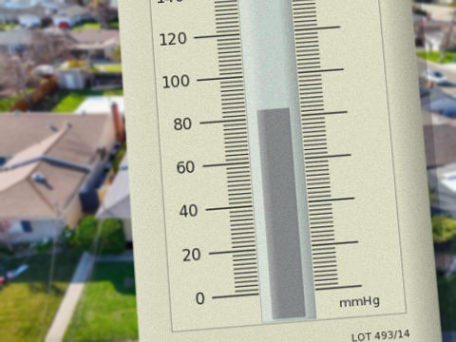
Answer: 84 mmHg
